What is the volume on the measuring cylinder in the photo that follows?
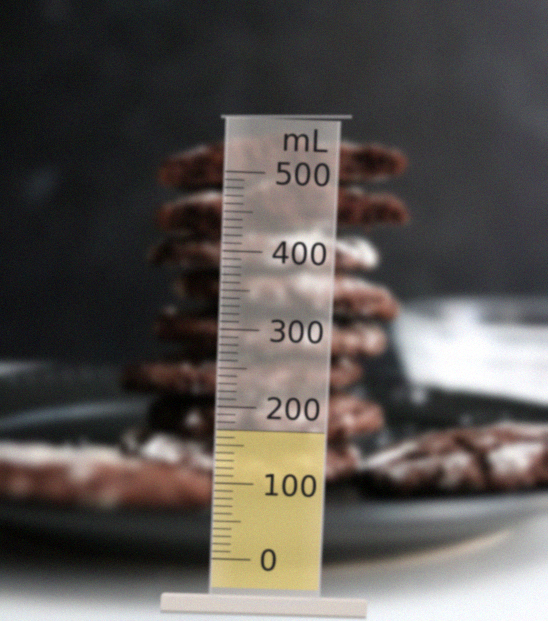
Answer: 170 mL
